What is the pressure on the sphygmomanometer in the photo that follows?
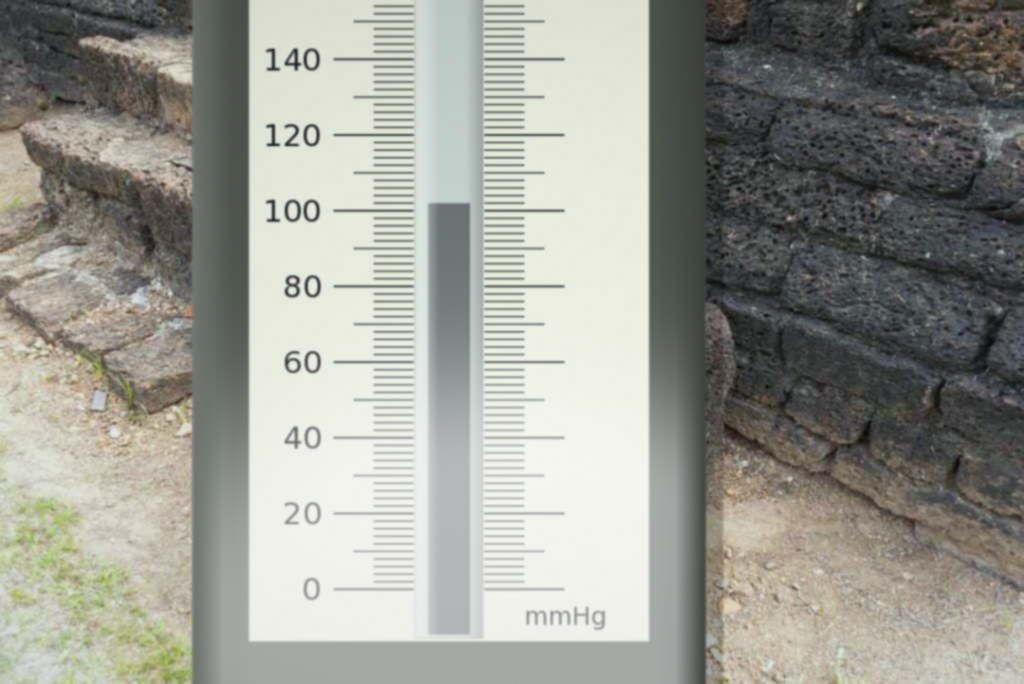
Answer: 102 mmHg
